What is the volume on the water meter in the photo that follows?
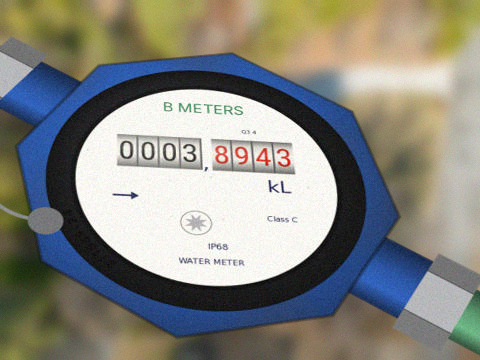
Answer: 3.8943 kL
